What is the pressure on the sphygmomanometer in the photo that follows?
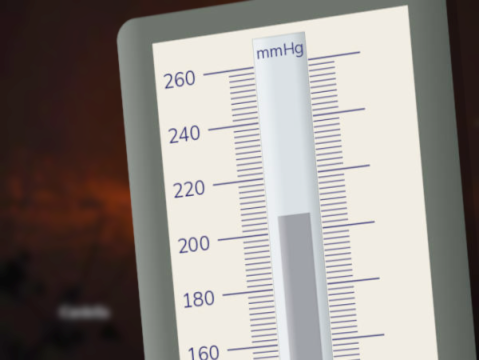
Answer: 206 mmHg
